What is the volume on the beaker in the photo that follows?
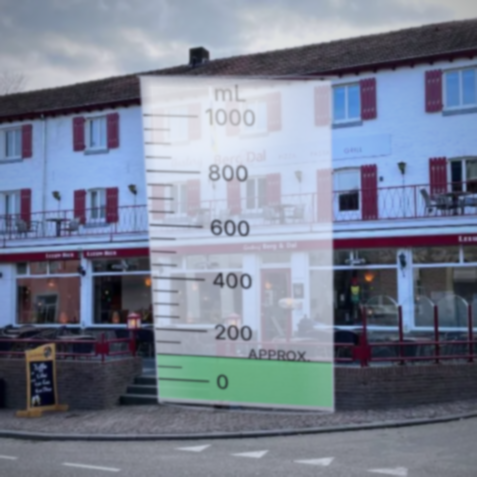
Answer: 100 mL
